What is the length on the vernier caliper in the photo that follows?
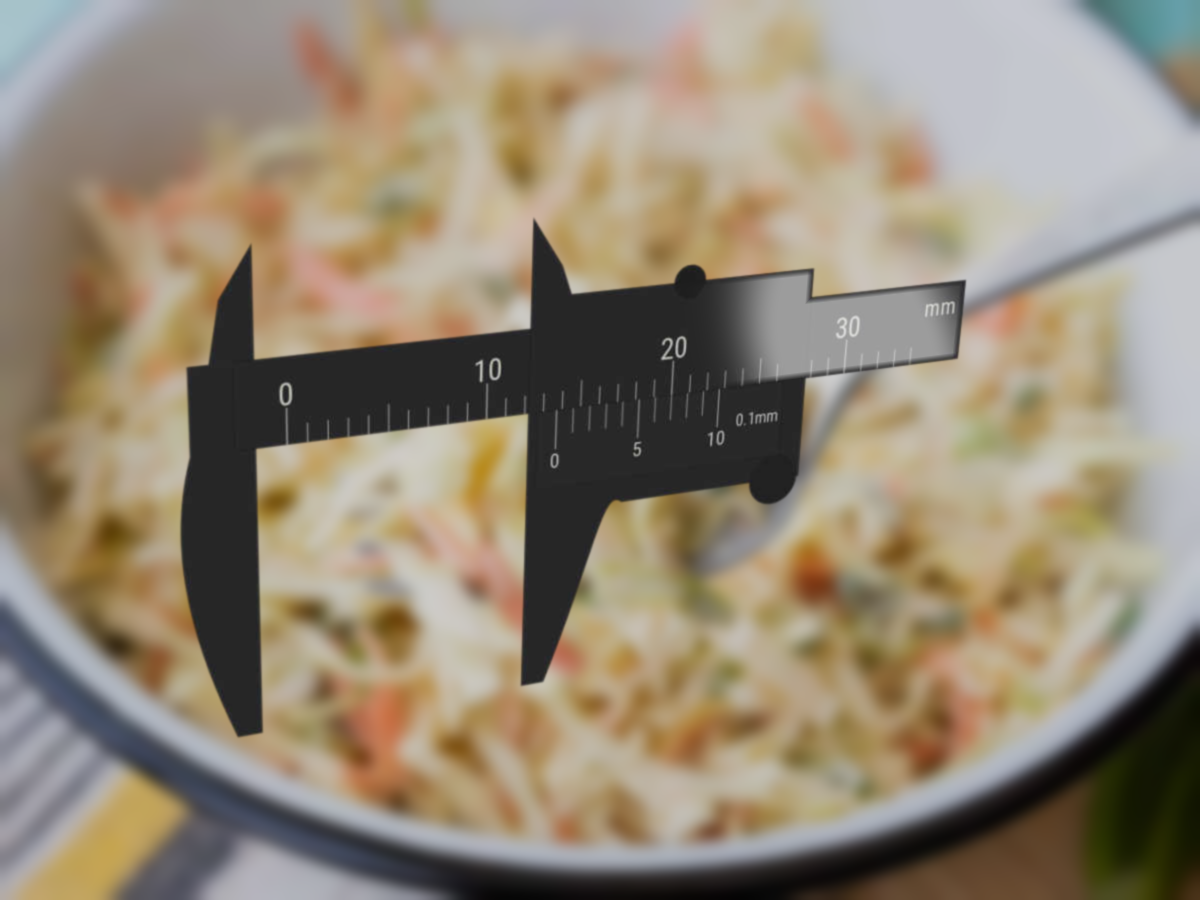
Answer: 13.7 mm
